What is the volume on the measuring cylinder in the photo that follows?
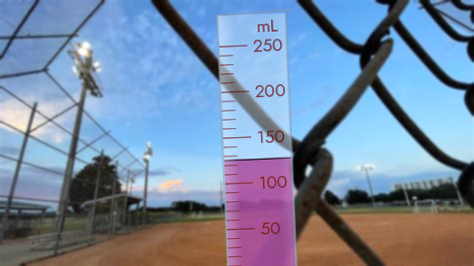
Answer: 125 mL
